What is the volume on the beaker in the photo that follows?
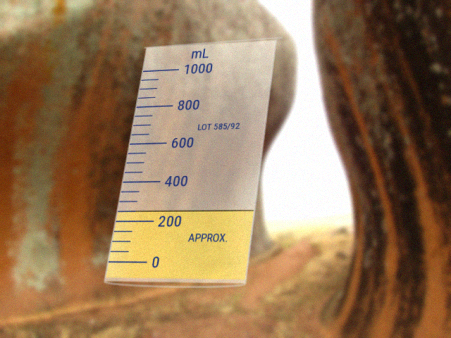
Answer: 250 mL
